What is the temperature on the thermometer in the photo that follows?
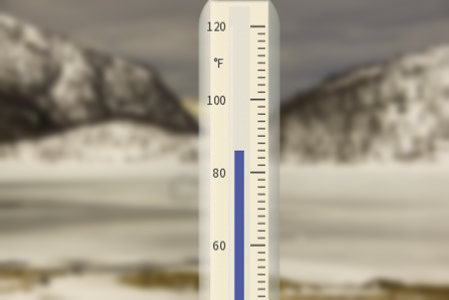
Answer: 86 °F
